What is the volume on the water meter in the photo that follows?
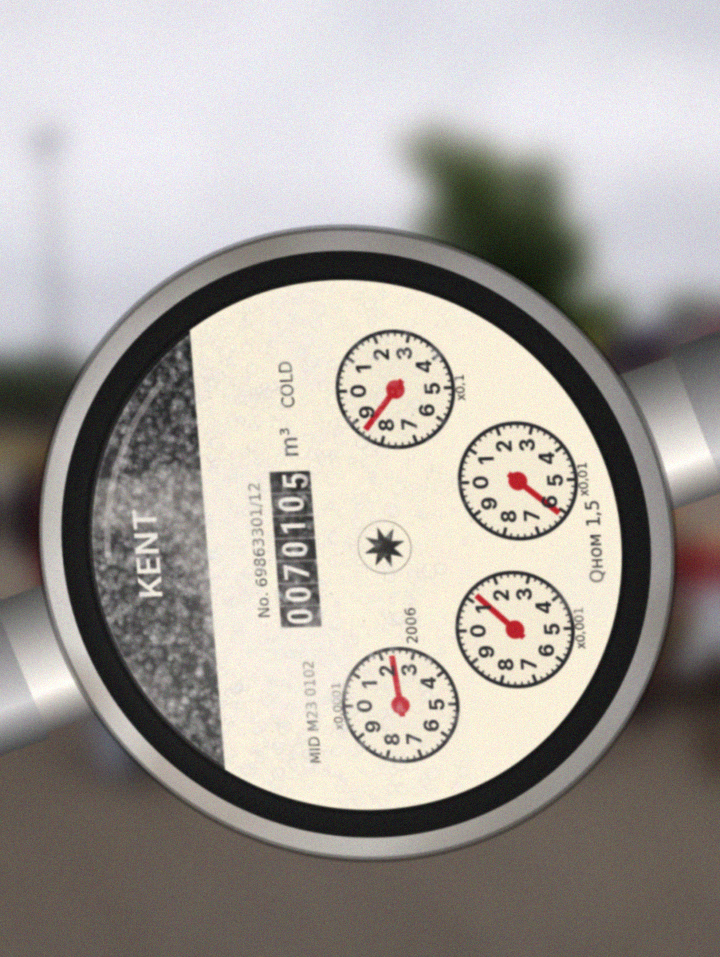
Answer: 70104.8612 m³
